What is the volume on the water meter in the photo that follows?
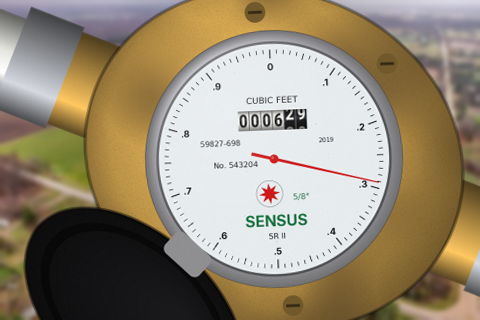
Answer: 629.29 ft³
